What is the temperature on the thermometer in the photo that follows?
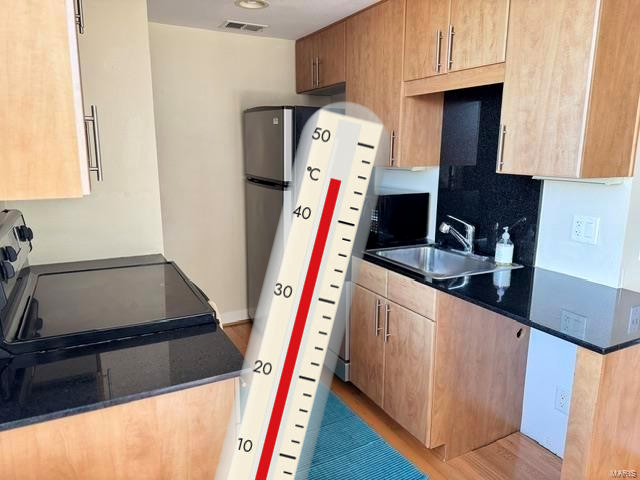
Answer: 45 °C
